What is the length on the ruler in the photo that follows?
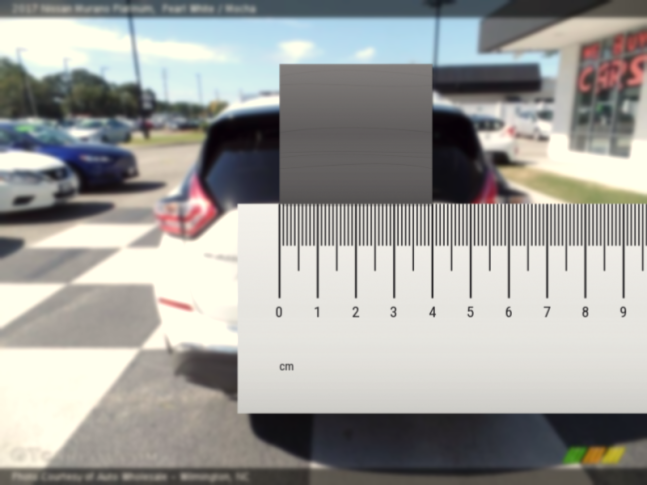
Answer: 4 cm
